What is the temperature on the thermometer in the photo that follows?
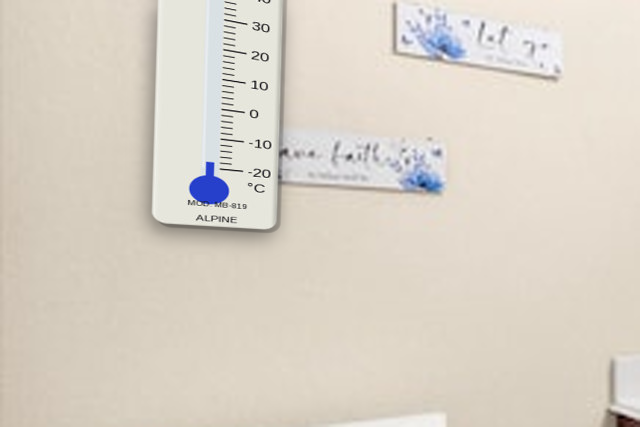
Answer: -18 °C
